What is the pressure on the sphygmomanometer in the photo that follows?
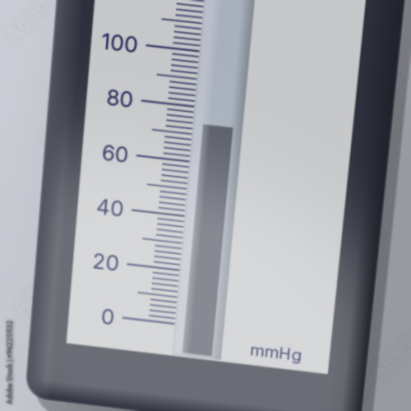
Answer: 74 mmHg
